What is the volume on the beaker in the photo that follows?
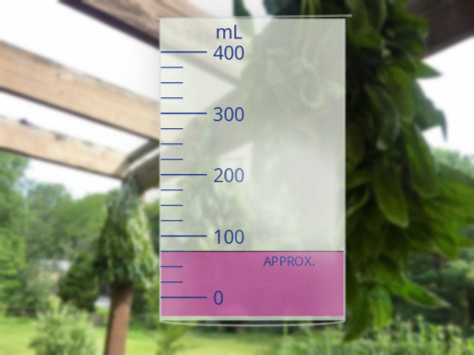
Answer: 75 mL
